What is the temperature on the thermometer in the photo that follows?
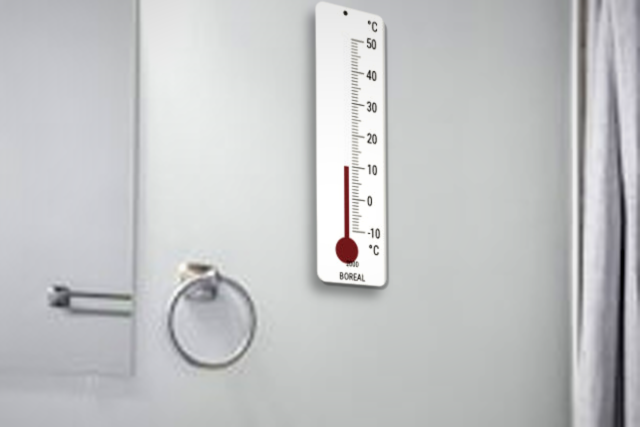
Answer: 10 °C
